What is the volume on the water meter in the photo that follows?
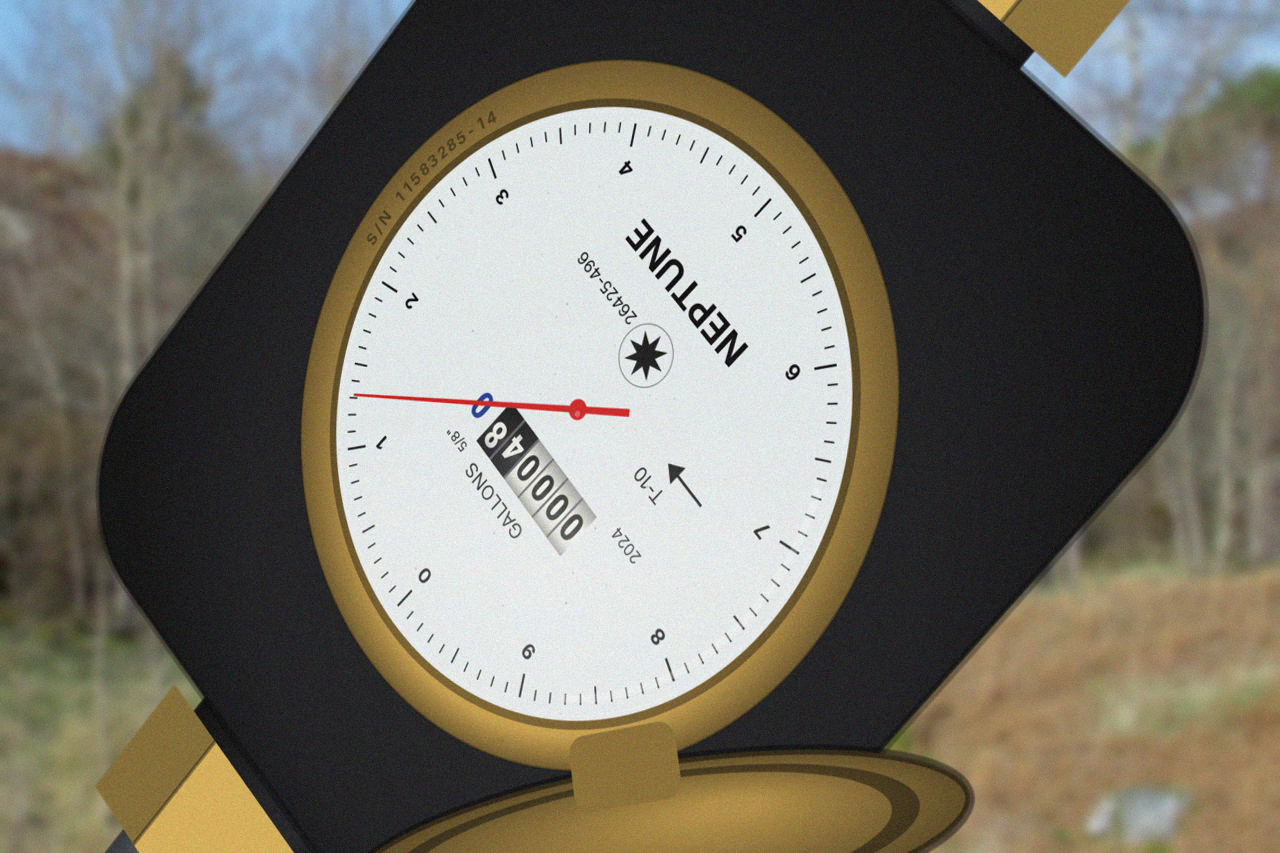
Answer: 481.3 gal
